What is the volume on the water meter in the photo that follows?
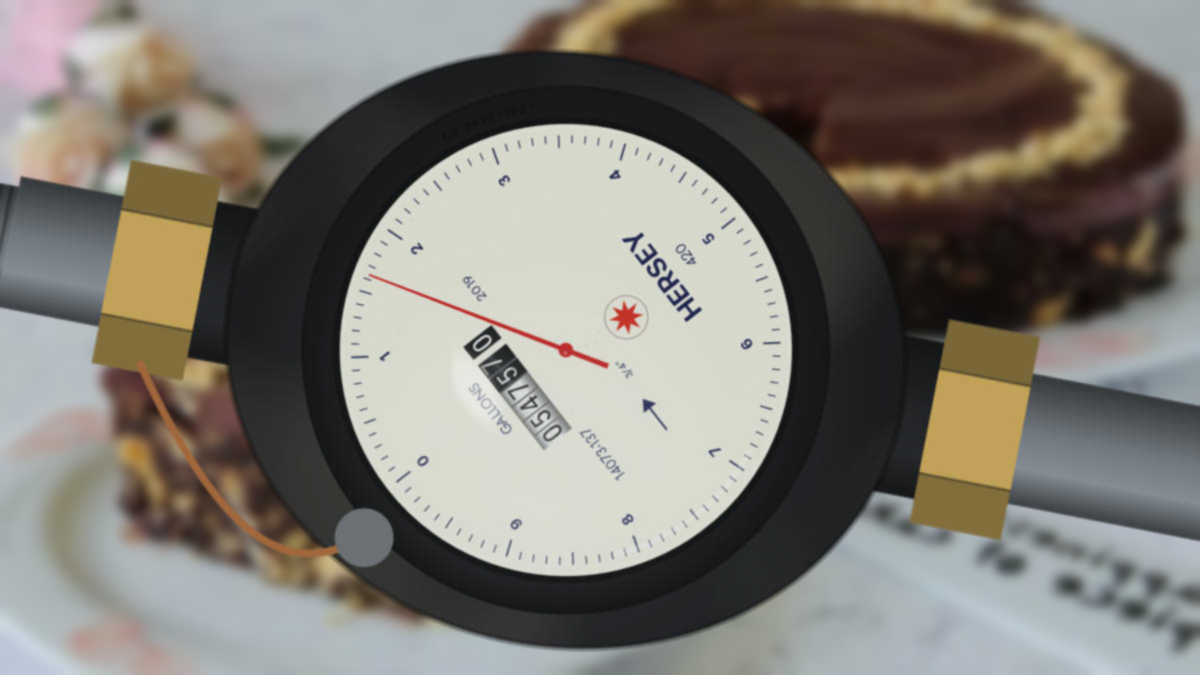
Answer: 547571.6 gal
